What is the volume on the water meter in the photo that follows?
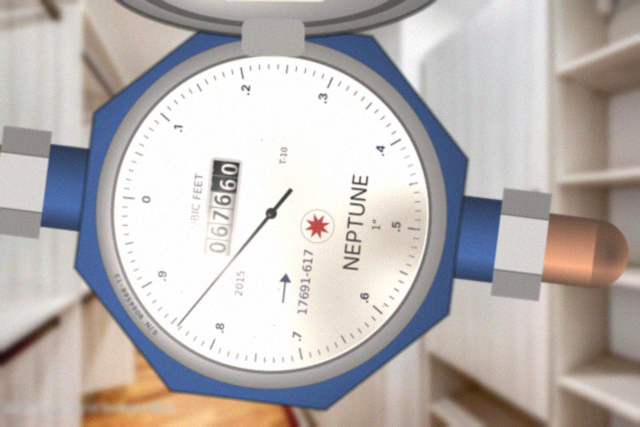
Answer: 67659.84 ft³
